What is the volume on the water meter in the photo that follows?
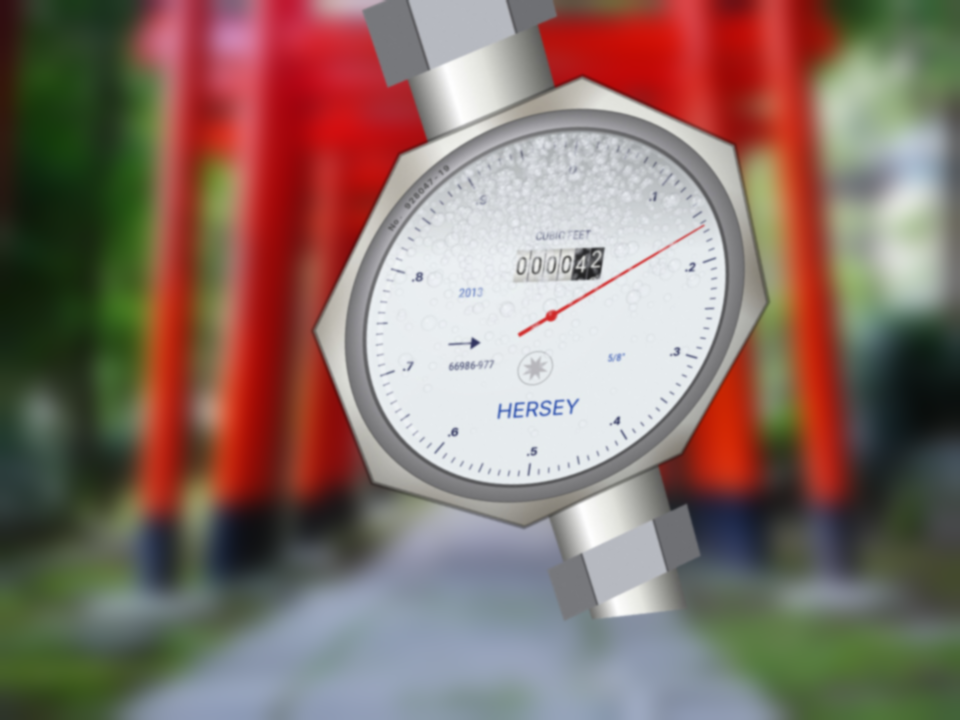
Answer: 42.16 ft³
